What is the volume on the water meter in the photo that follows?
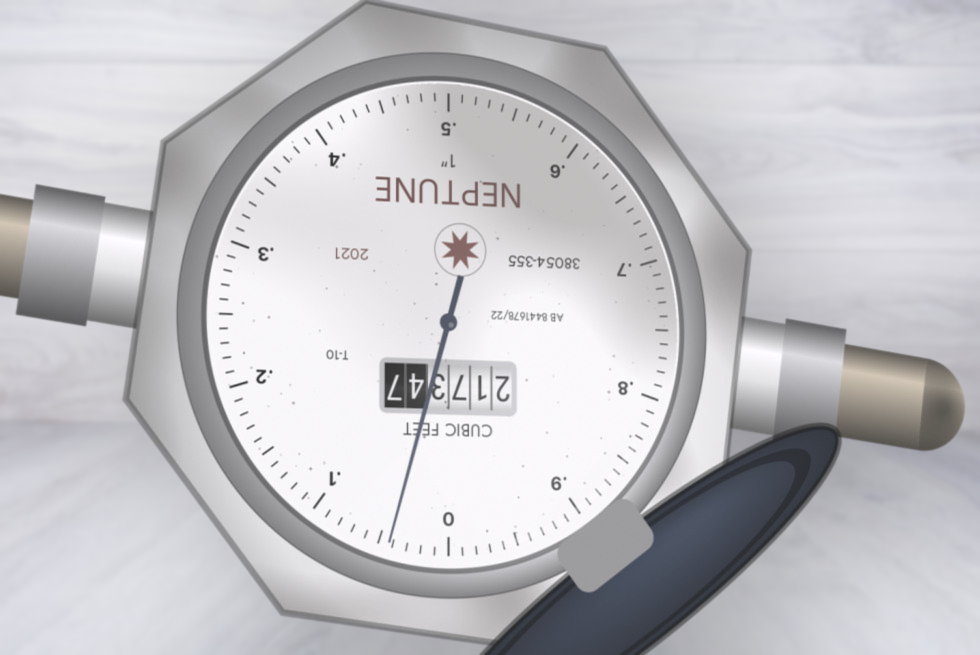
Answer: 217347.04 ft³
